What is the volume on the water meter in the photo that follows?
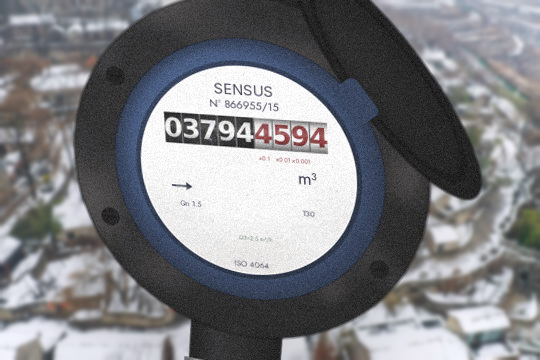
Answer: 3794.4594 m³
